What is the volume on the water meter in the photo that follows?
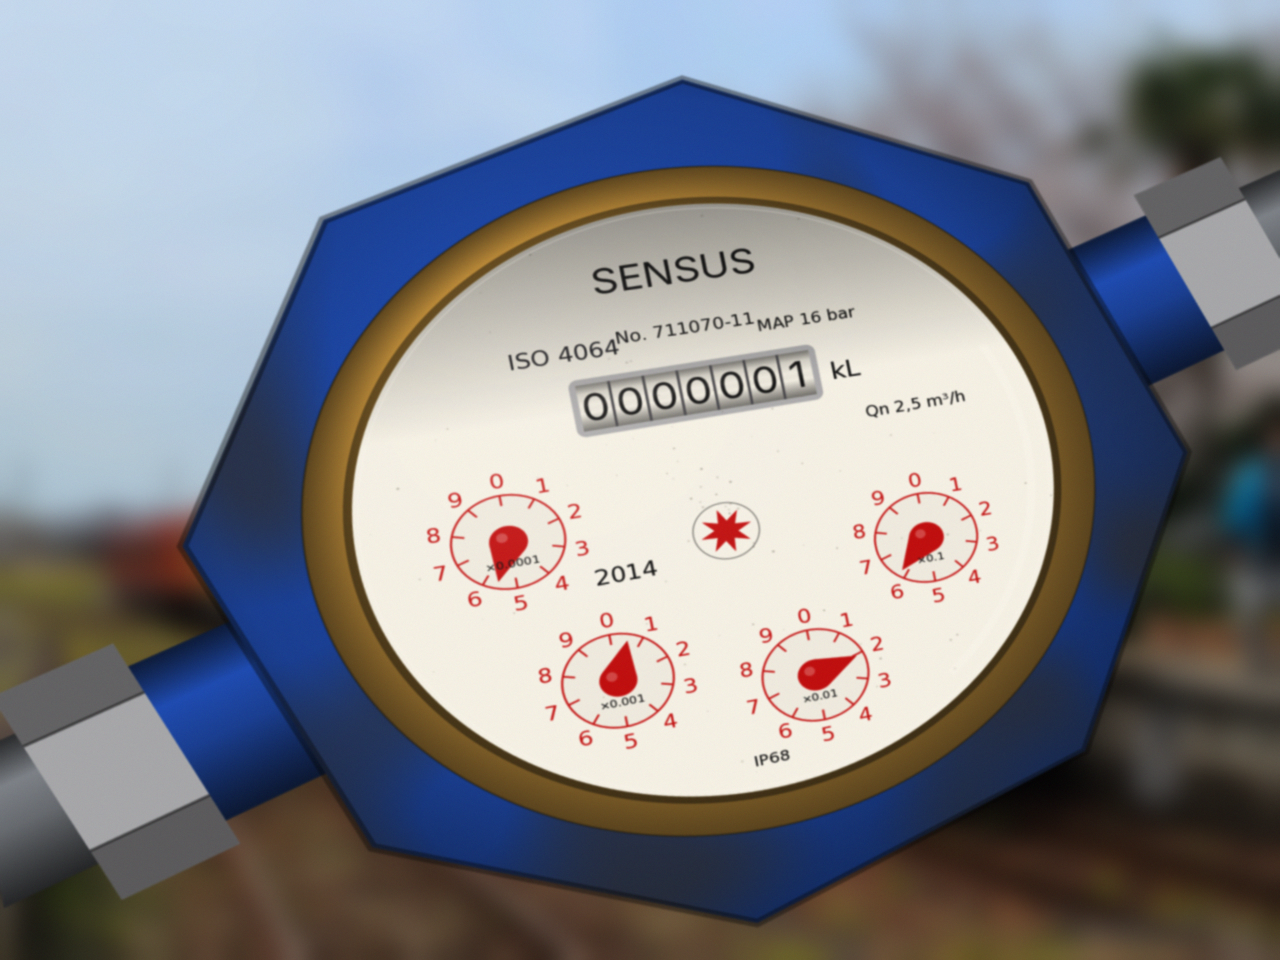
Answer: 1.6205 kL
